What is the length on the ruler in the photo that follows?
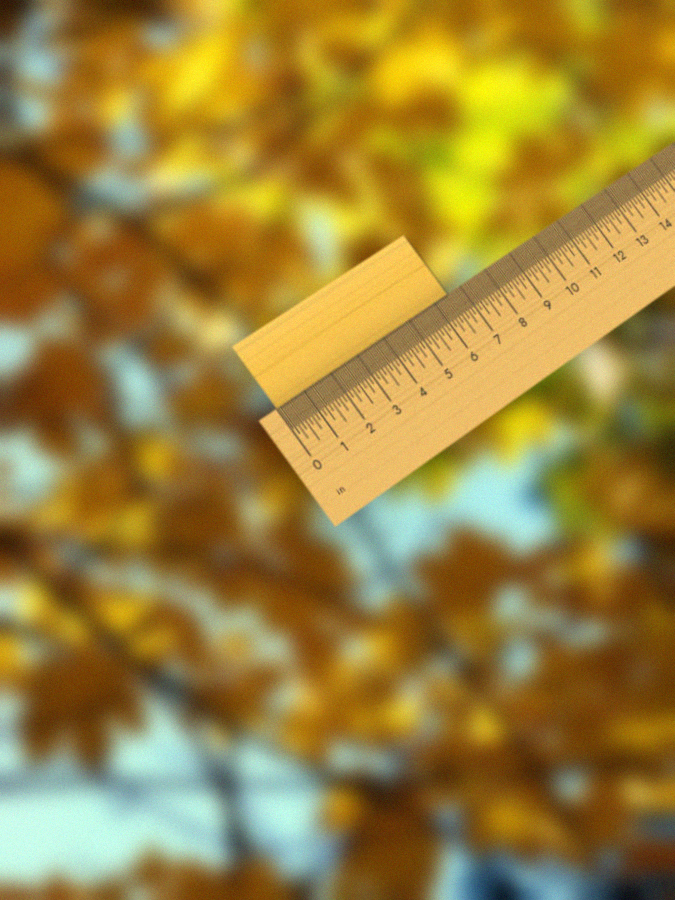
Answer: 6.5 in
